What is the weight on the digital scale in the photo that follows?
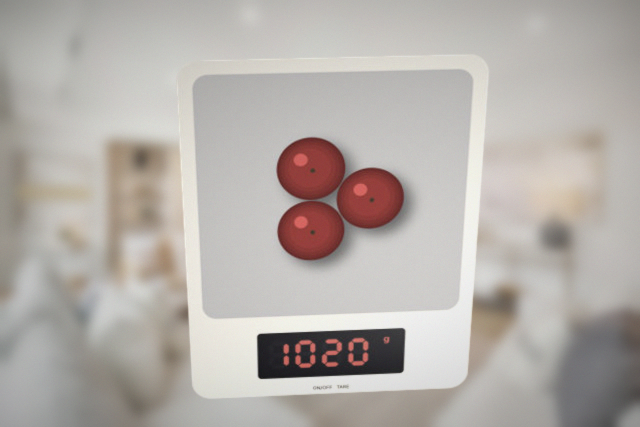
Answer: 1020 g
